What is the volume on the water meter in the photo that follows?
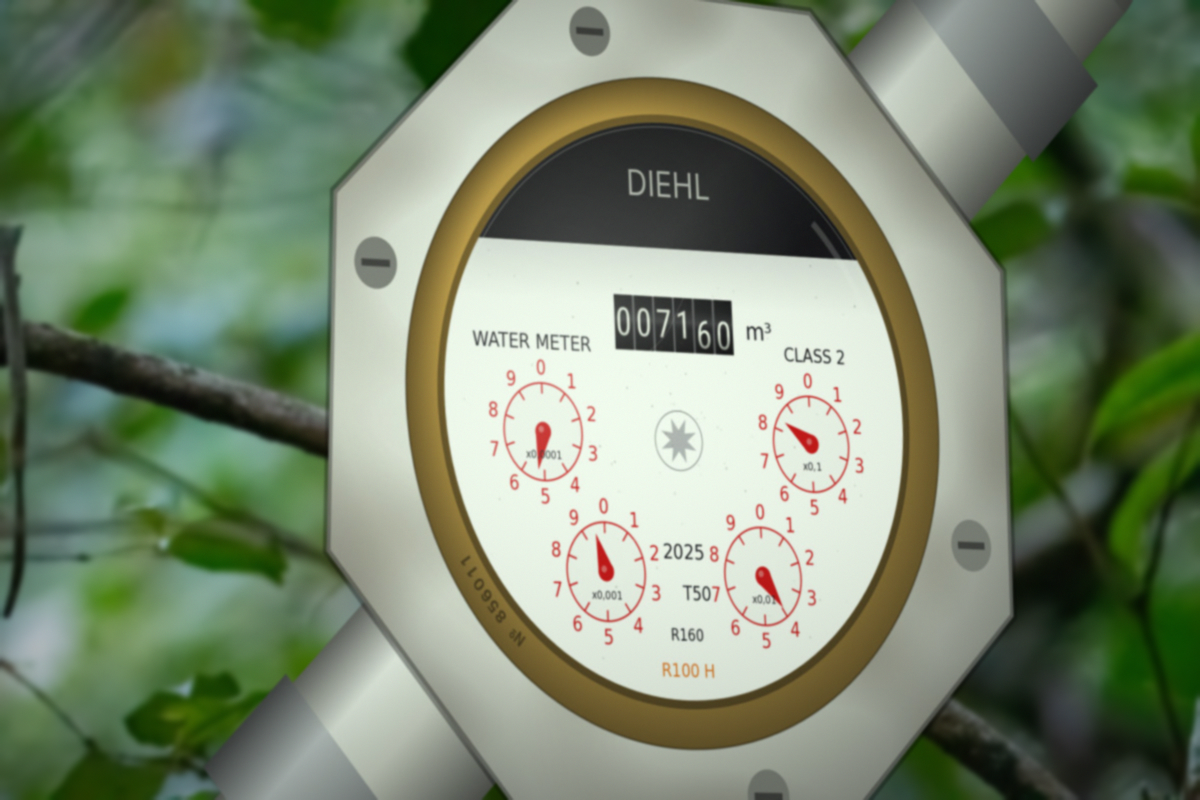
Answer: 7159.8395 m³
